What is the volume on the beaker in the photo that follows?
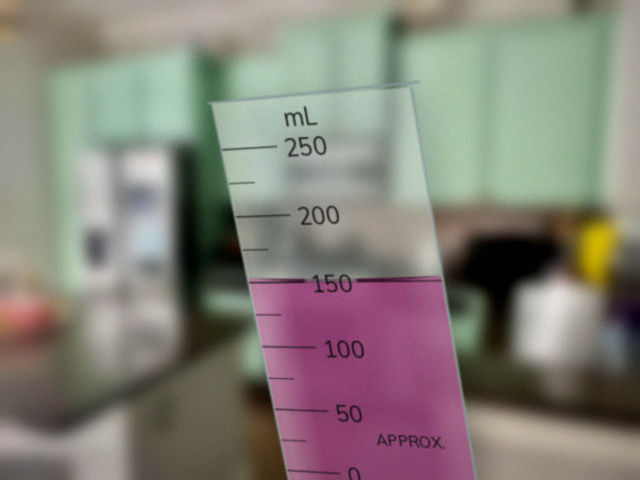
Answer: 150 mL
